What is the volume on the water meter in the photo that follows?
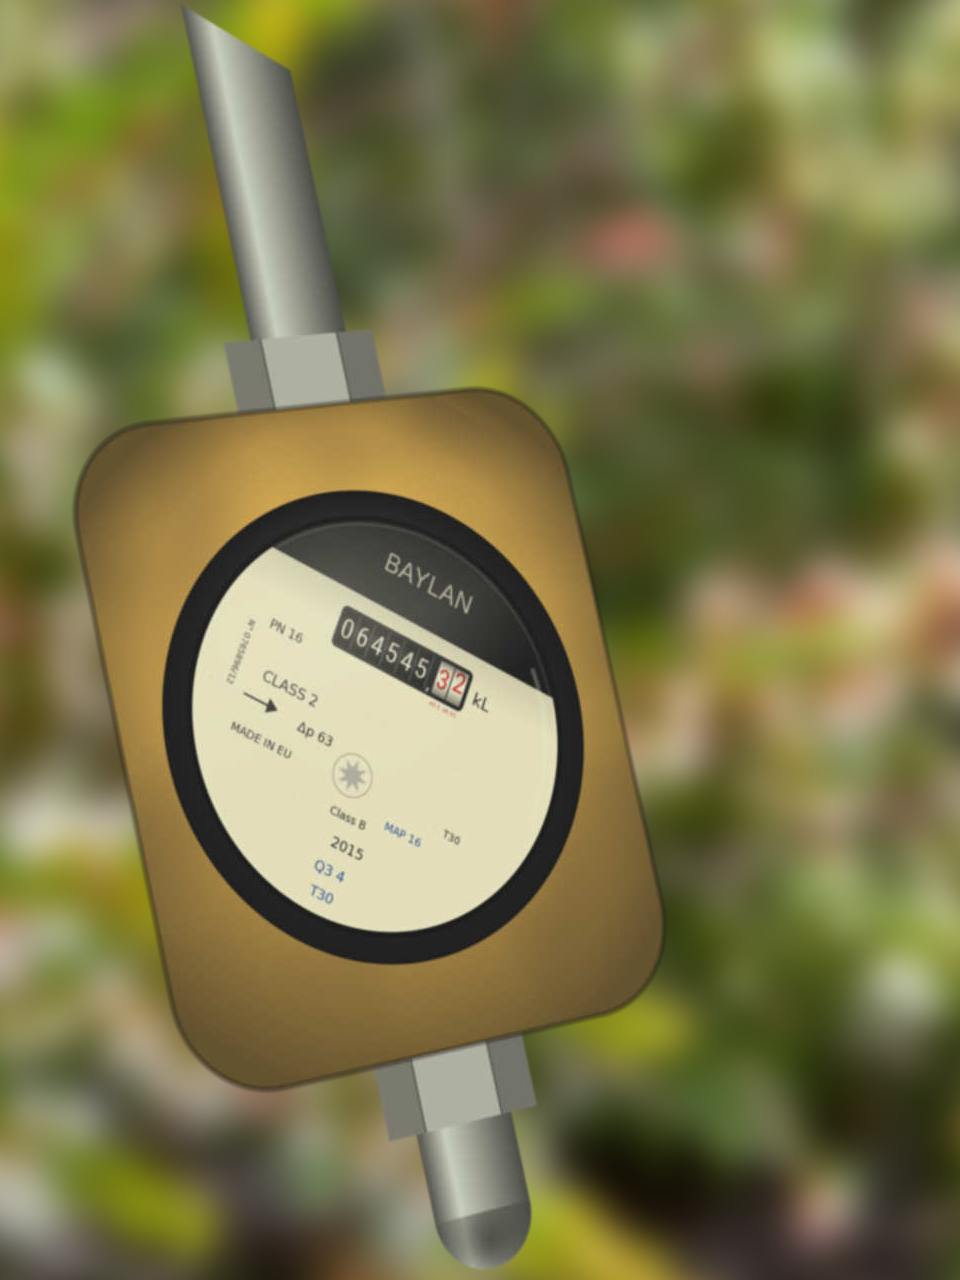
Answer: 64545.32 kL
